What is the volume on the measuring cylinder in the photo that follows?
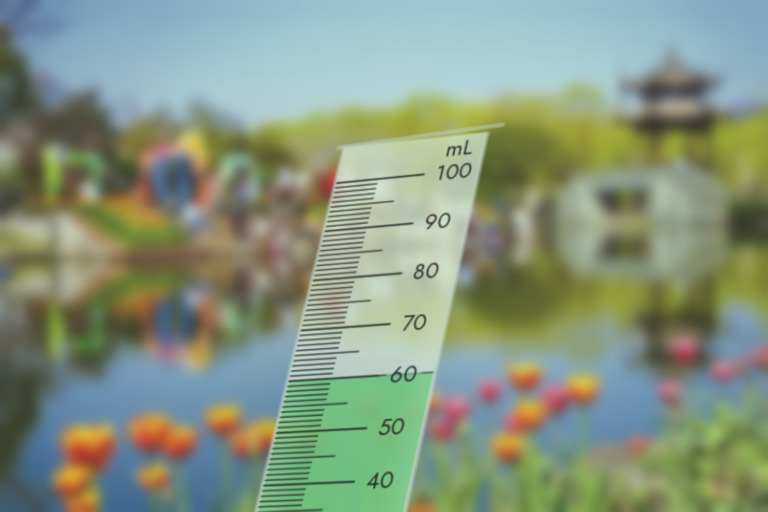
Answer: 60 mL
